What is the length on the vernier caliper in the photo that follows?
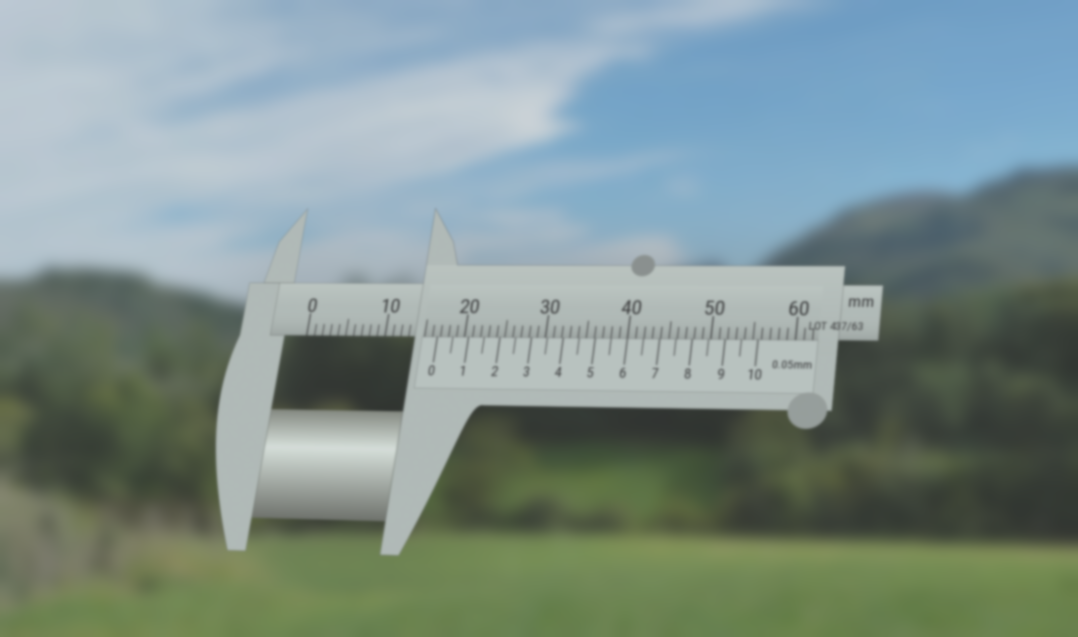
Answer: 16.6 mm
